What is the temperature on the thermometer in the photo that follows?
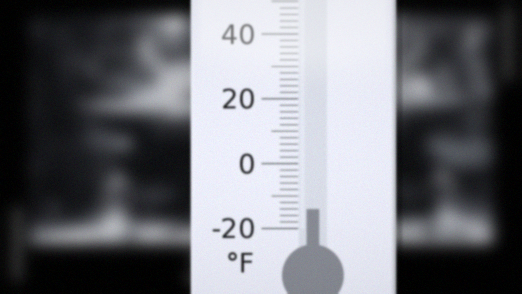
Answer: -14 °F
